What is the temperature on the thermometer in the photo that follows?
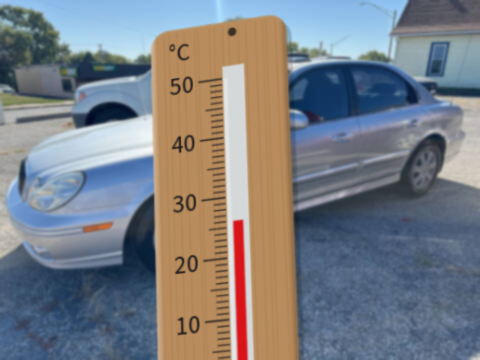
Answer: 26 °C
